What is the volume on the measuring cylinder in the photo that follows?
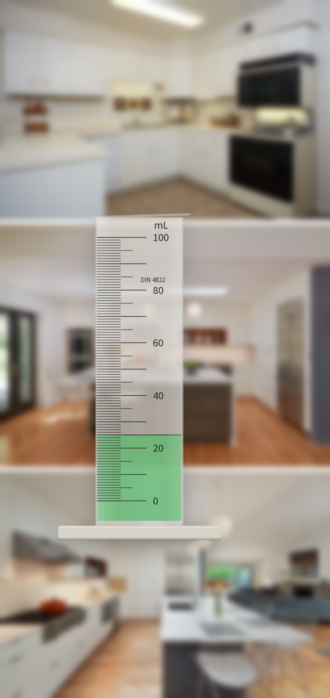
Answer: 25 mL
